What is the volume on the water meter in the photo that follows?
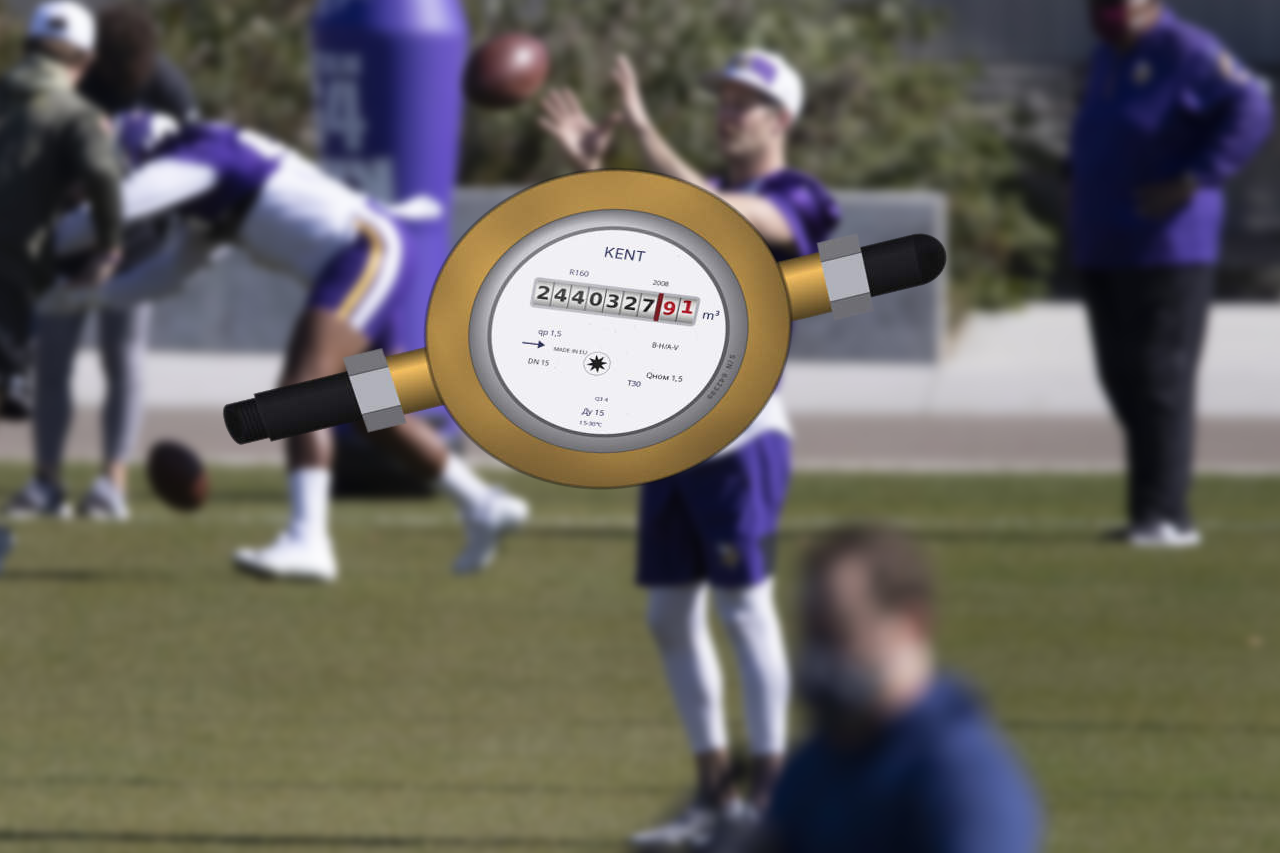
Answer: 2440327.91 m³
